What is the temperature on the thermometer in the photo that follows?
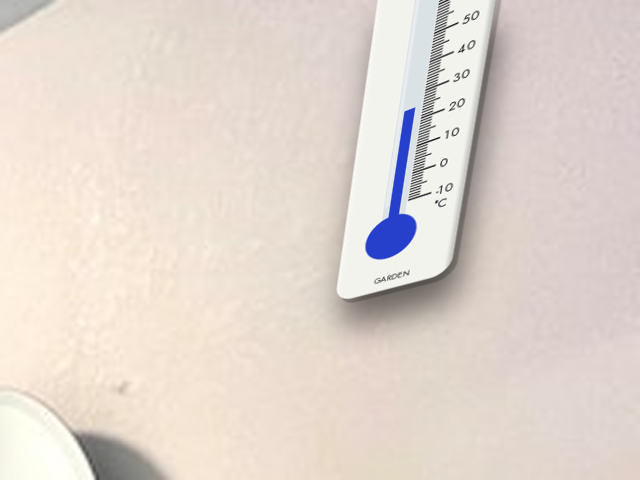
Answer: 25 °C
